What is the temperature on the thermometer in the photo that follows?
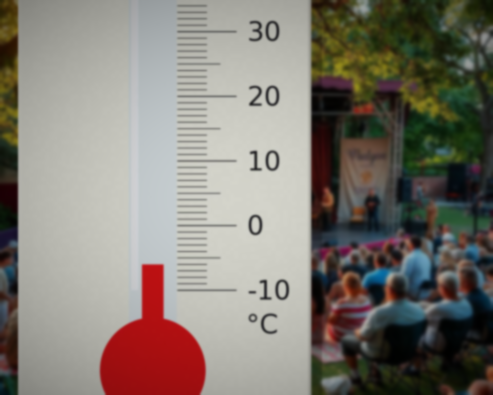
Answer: -6 °C
